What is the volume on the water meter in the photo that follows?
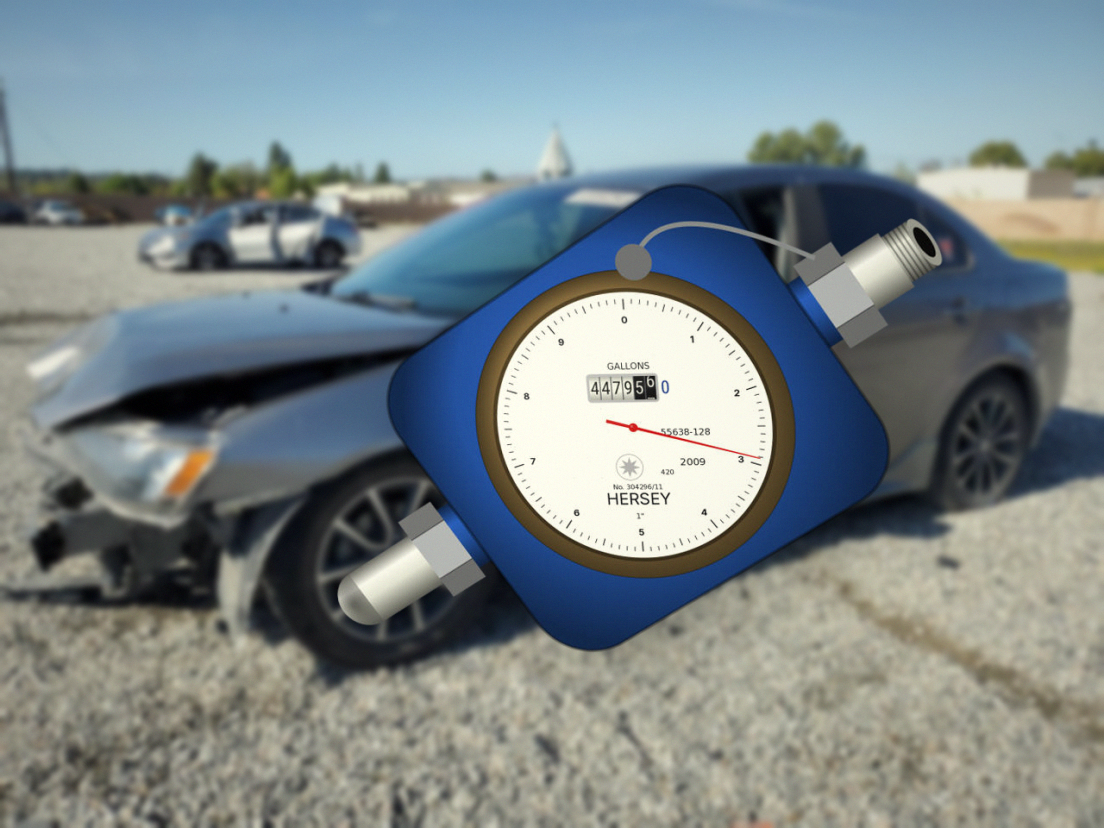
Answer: 4479562.9 gal
